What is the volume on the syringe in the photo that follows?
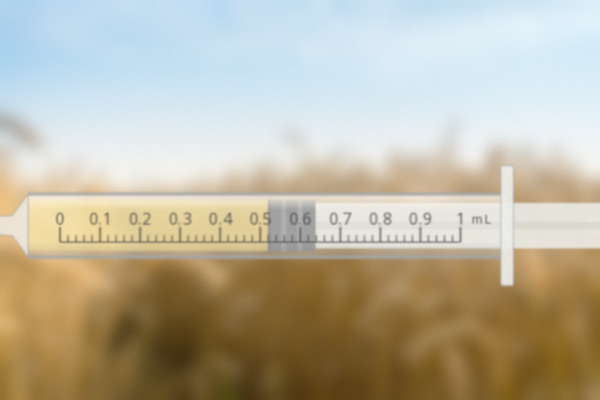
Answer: 0.52 mL
